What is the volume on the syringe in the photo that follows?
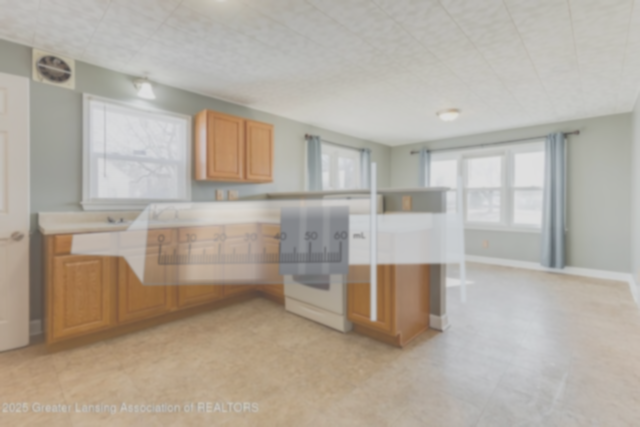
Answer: 40 mL
